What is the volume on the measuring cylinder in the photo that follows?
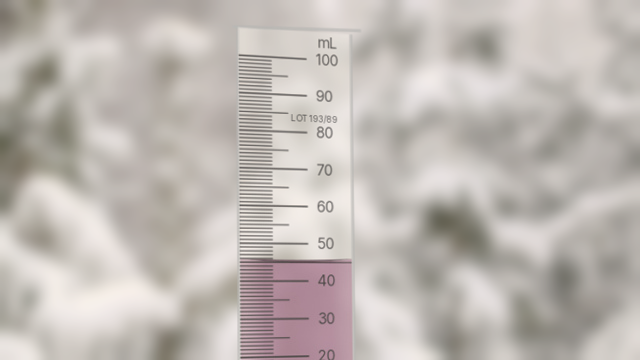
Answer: 45 mL
